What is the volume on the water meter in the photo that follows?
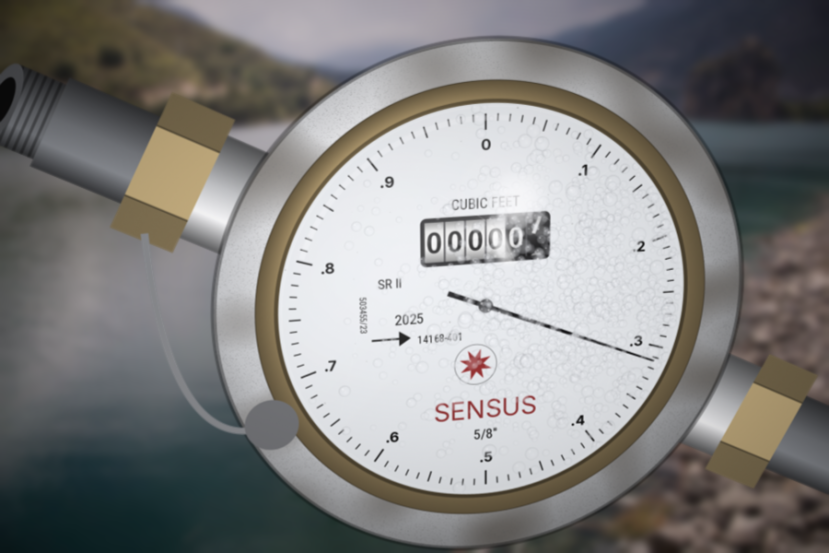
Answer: 7.31 ft³
